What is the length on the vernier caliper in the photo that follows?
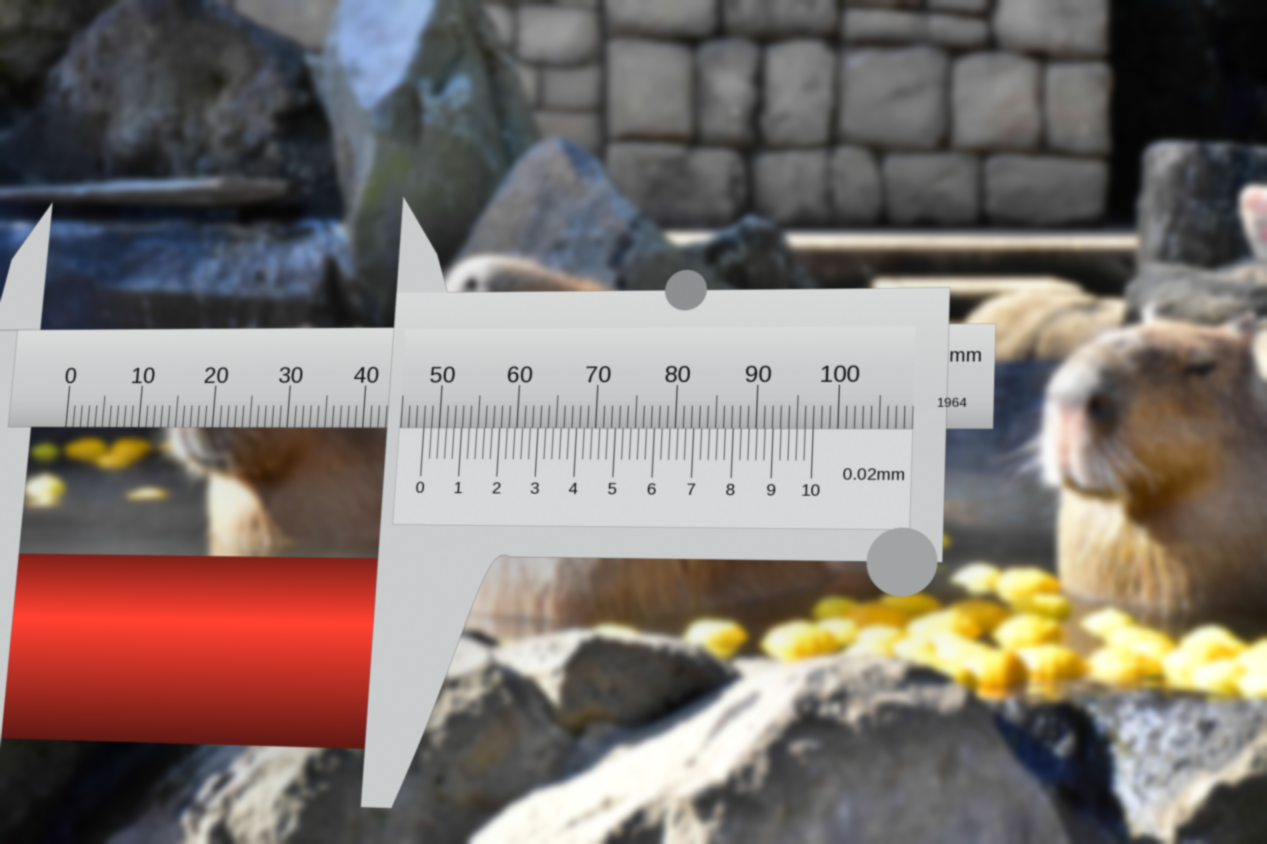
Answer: 48.0 mm
